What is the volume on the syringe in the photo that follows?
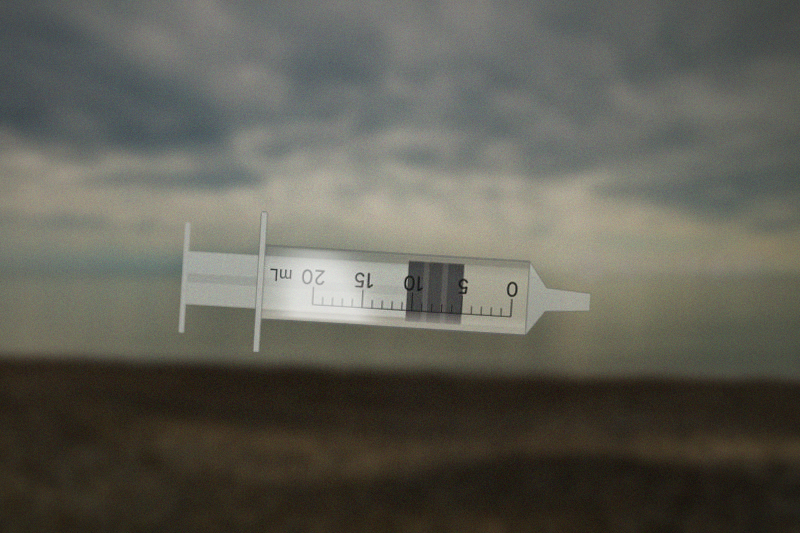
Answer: 5 mL
